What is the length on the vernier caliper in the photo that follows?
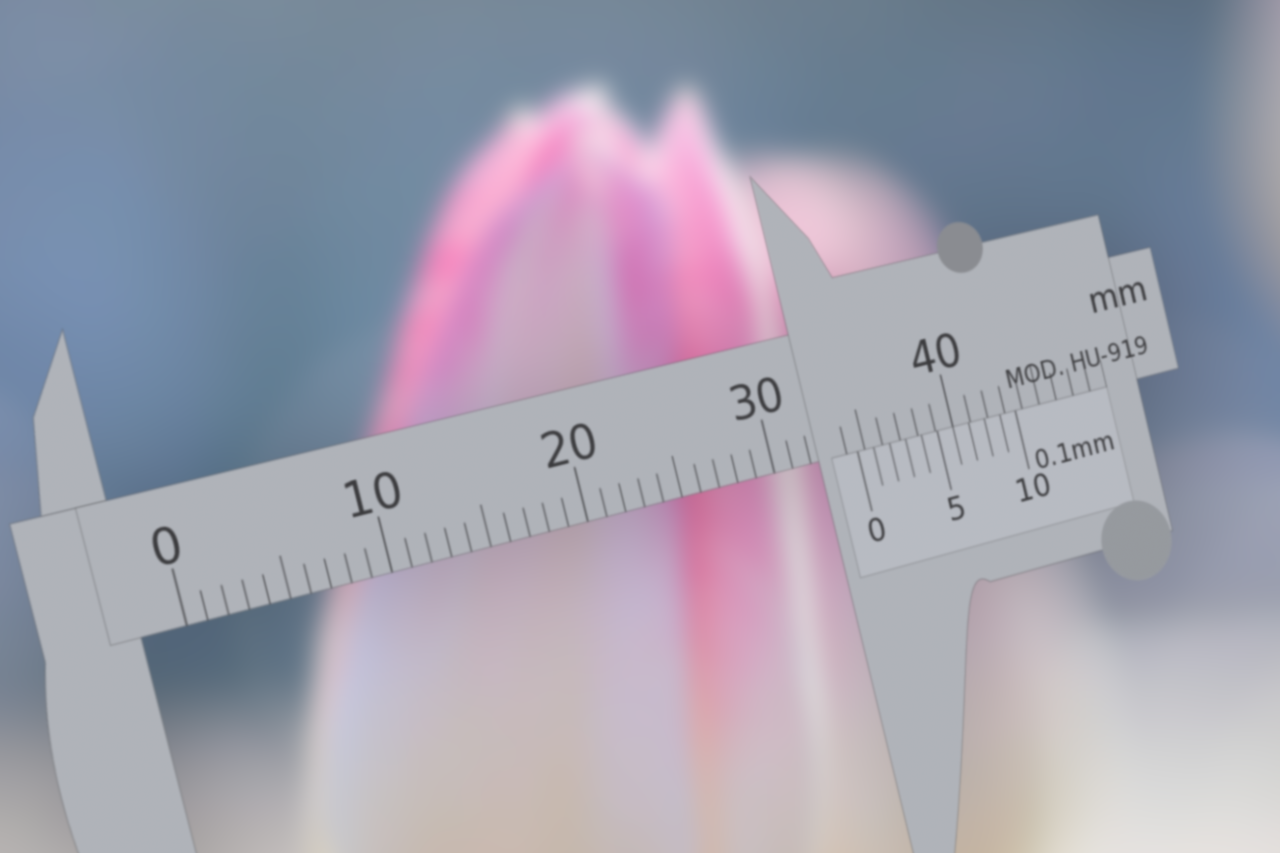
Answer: 34.6 mm
